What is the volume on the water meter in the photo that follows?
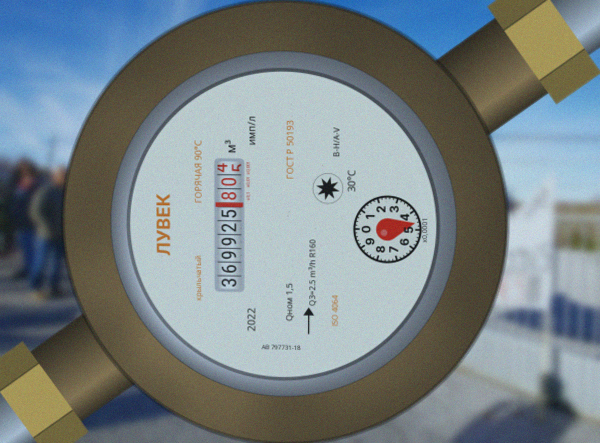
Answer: 369925.8044 m³
